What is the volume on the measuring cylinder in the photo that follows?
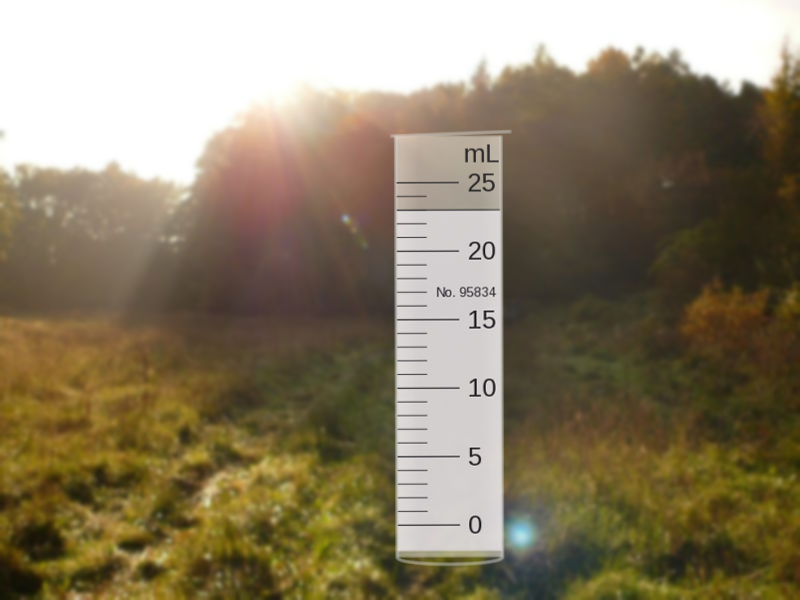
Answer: 23 mL
